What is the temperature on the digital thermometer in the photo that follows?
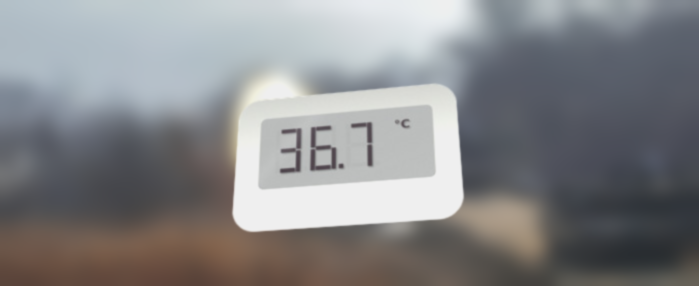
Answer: 36.7 °C
